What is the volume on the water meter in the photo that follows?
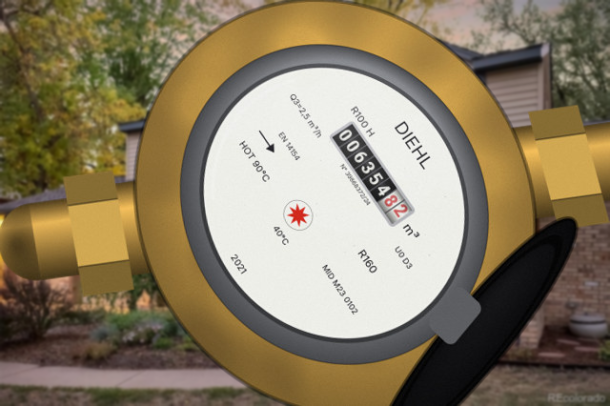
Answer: 6354.82 m³
